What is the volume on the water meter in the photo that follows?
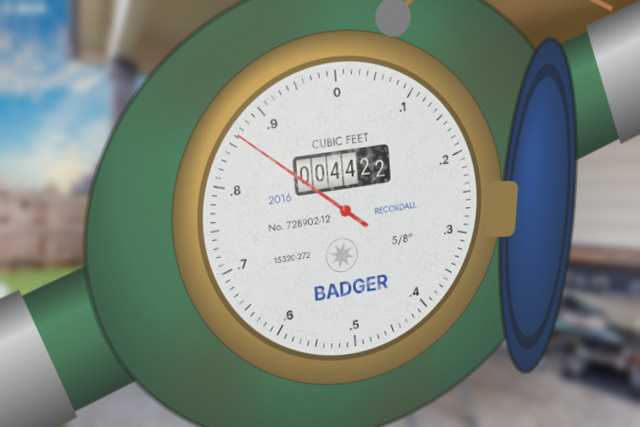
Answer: 4421.86 ft³
